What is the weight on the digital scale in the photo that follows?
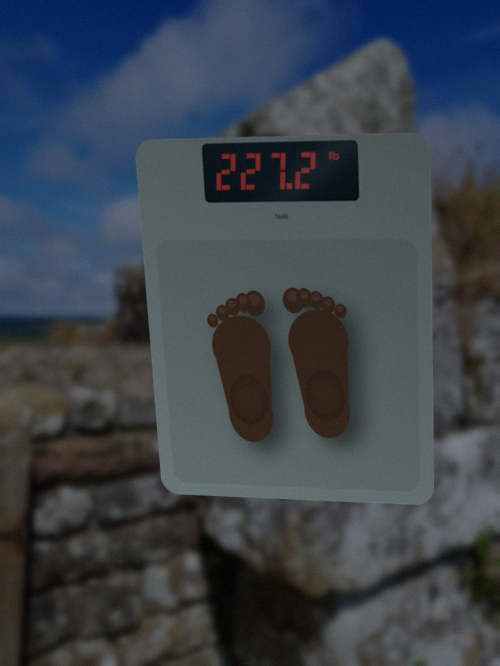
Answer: 227.2 lb
